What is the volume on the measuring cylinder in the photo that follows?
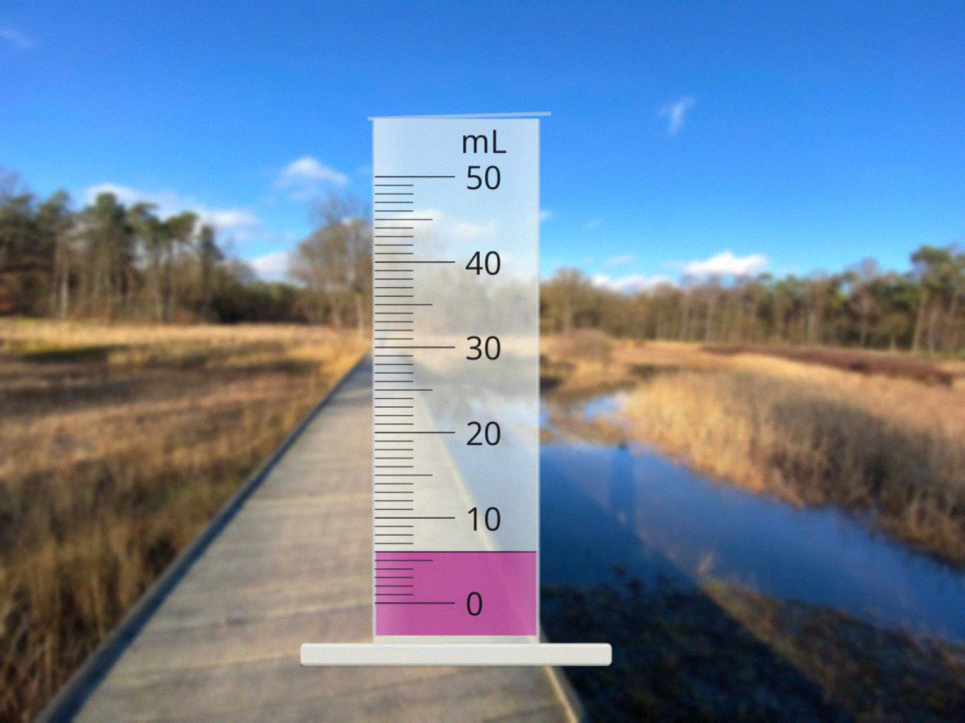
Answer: 6 mL
